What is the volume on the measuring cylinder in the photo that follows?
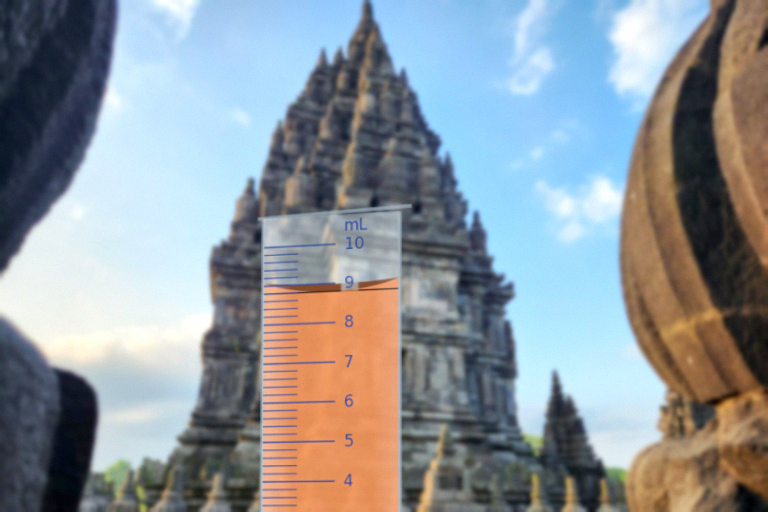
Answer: 8.8 mL
